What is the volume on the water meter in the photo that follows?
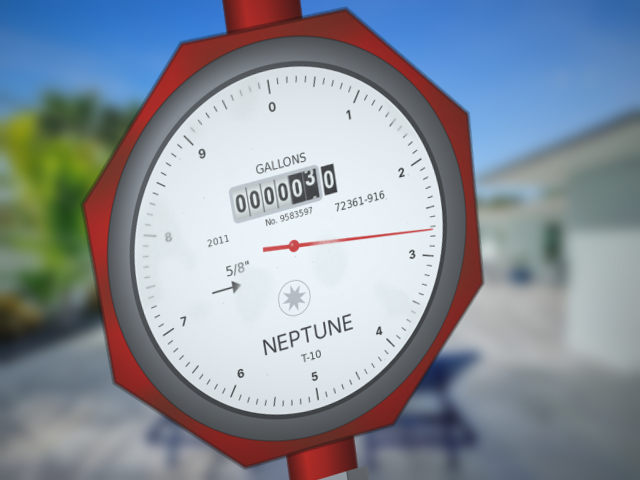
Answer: 32.7 gal
